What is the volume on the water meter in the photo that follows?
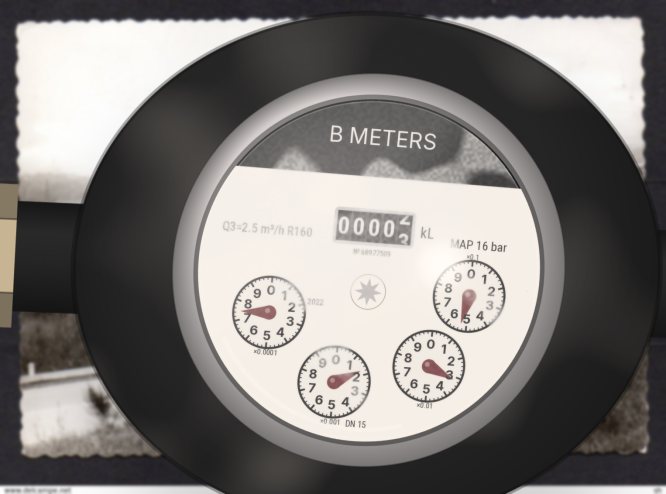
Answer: 2.5317 kL
